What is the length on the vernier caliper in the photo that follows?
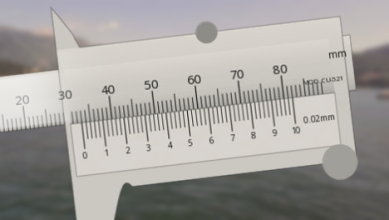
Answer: 33.0 mm
